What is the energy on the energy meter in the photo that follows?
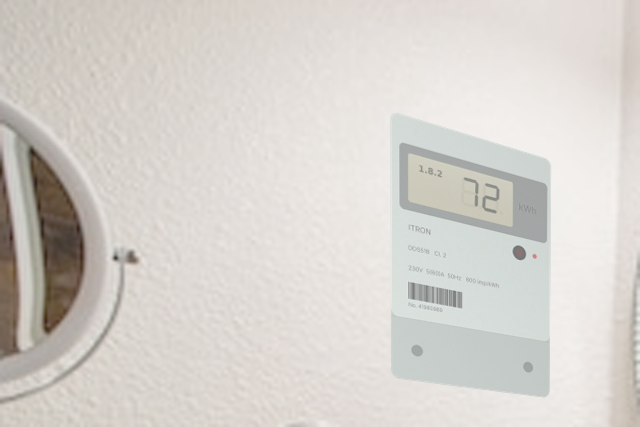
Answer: 72 kWh
